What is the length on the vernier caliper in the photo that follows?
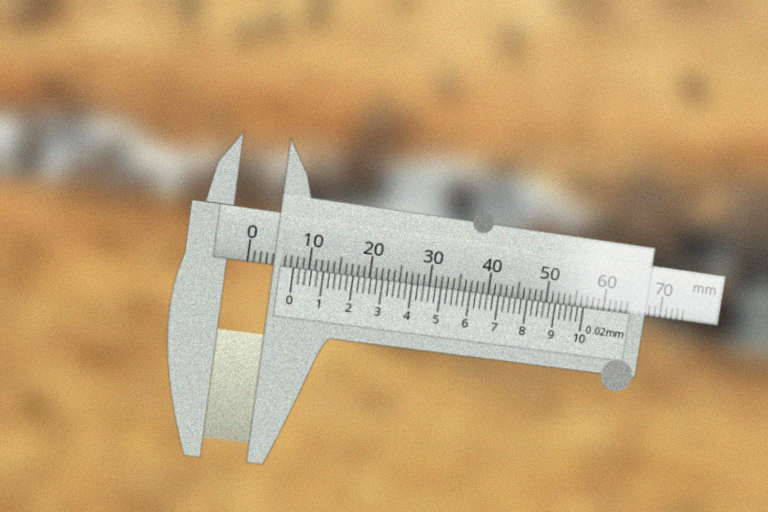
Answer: 7.5 mm
